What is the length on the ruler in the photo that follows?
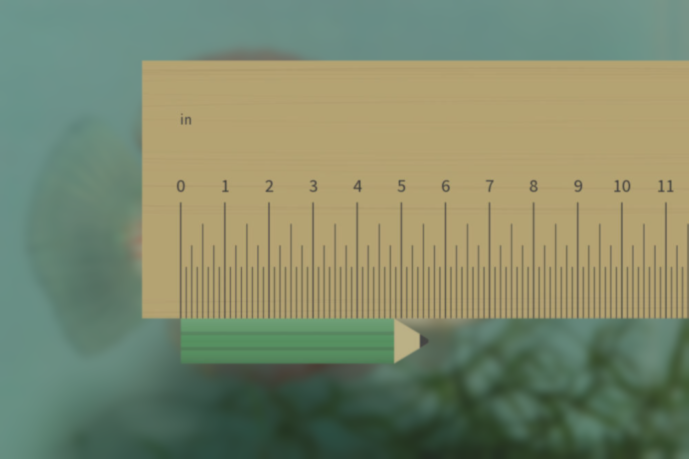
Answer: 5.625 in
